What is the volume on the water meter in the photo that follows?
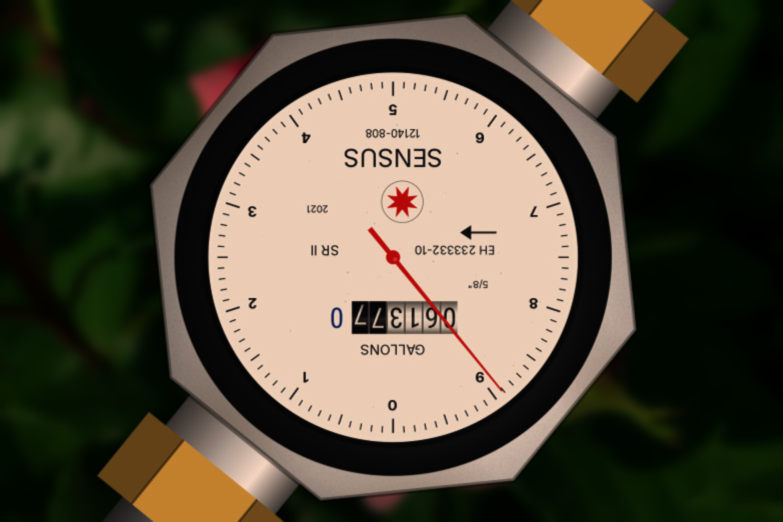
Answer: 613768.9 gal
